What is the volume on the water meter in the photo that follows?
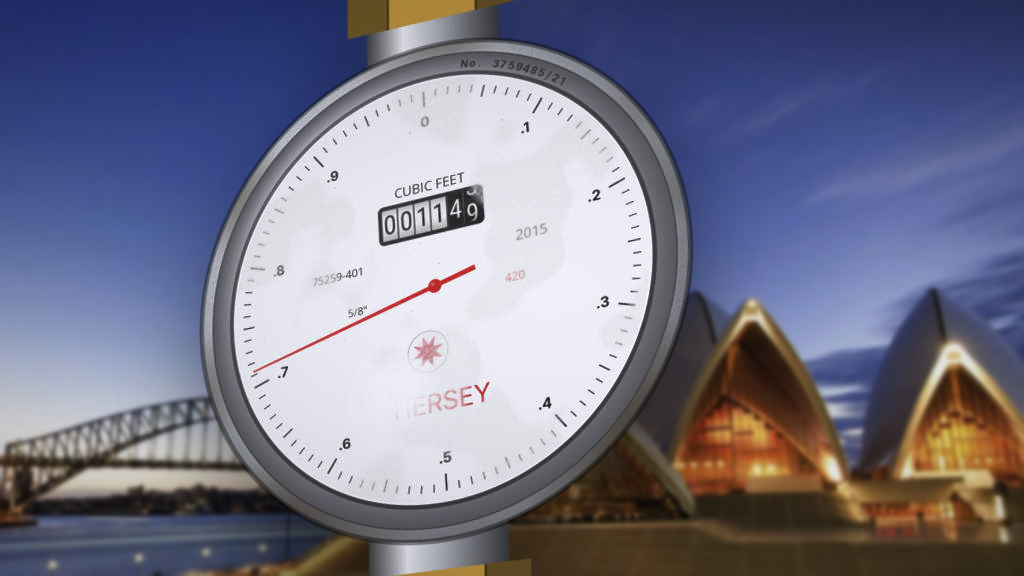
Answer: 1148.71 ft³
